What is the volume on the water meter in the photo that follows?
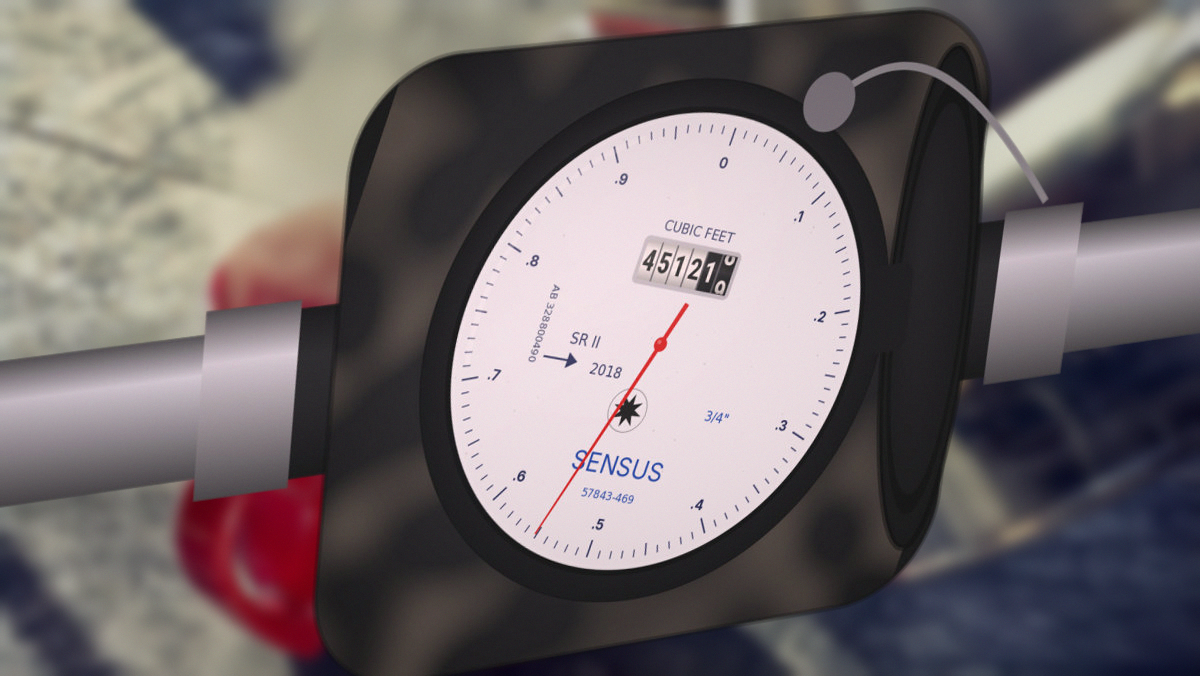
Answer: 451218.55 ft³
